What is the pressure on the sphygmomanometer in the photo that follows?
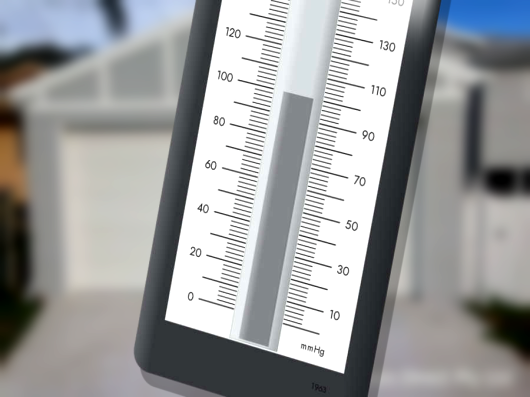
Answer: 100 mmHg
